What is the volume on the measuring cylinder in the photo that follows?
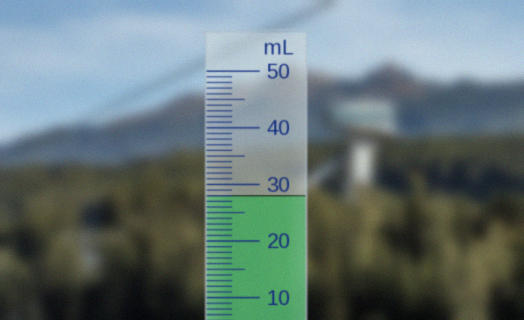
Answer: 28 mL
